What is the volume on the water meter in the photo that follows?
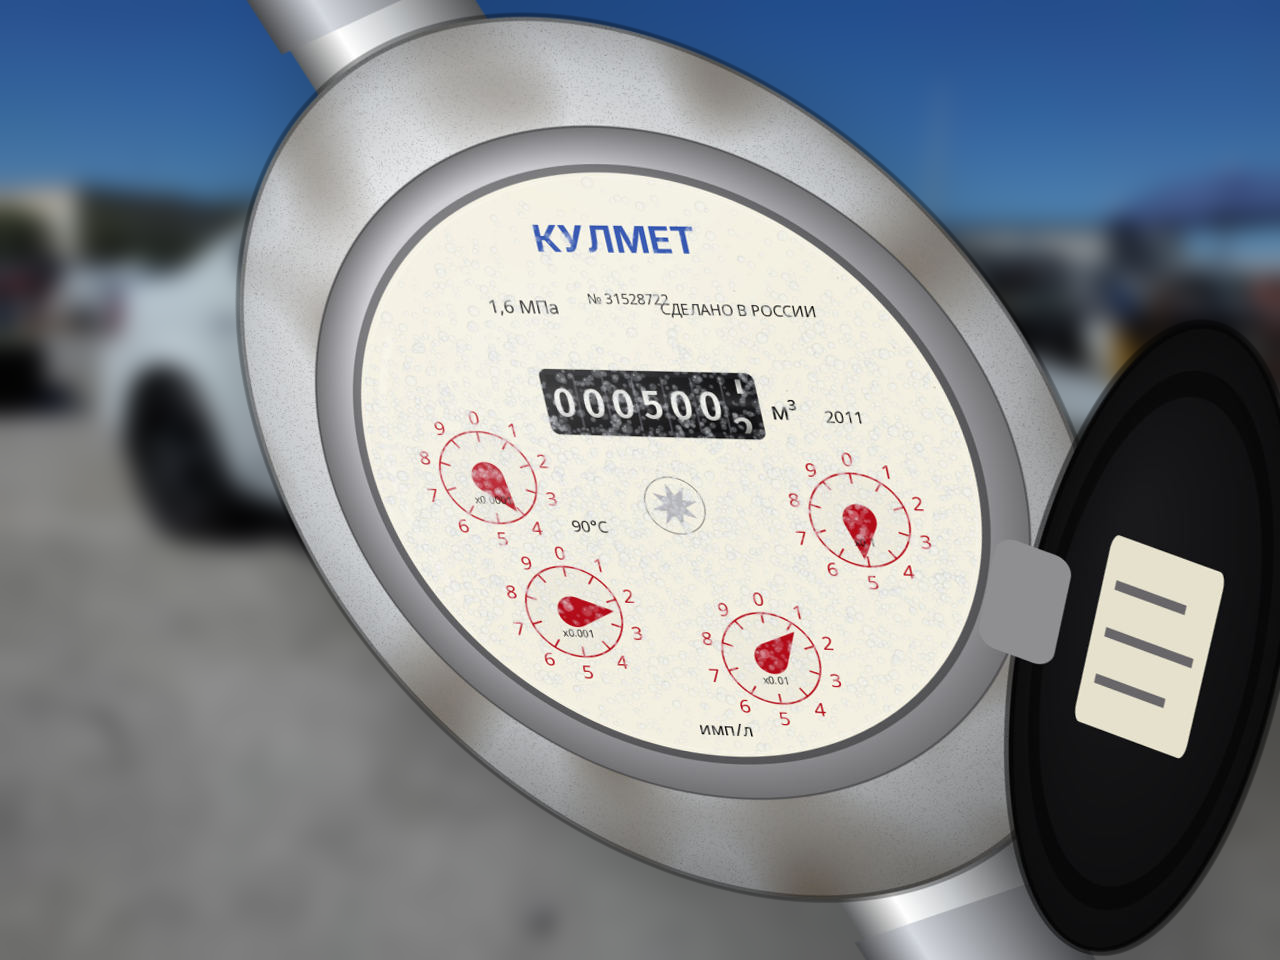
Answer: 5001.5124 m³
